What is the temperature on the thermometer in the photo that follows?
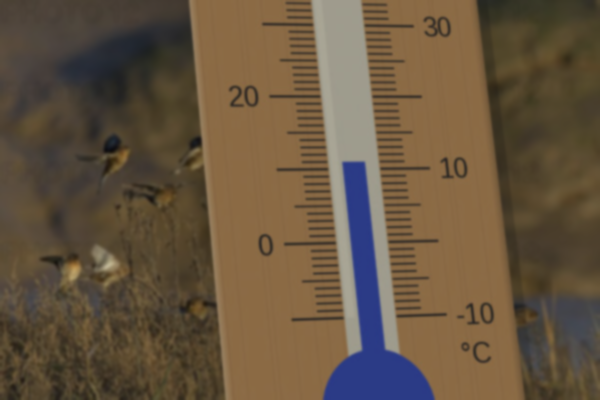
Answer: 11 °C
